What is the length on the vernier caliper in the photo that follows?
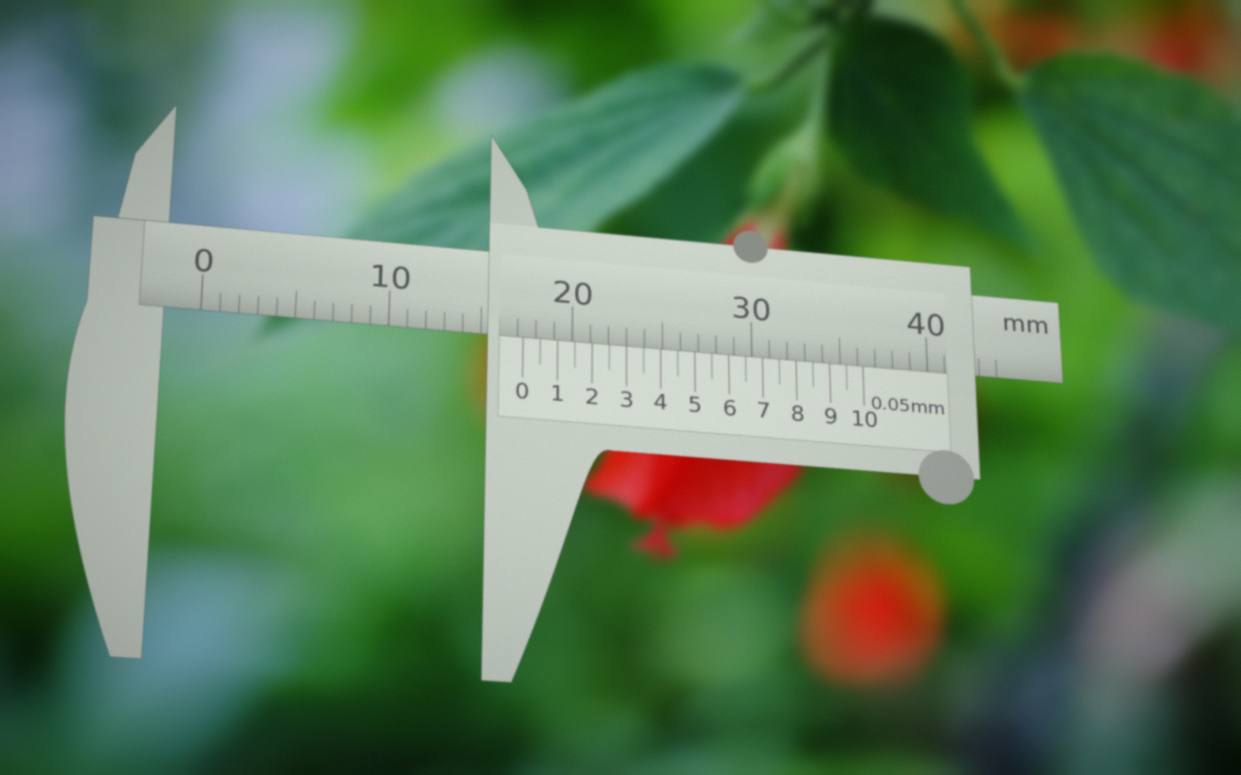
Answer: 17.3 mm
